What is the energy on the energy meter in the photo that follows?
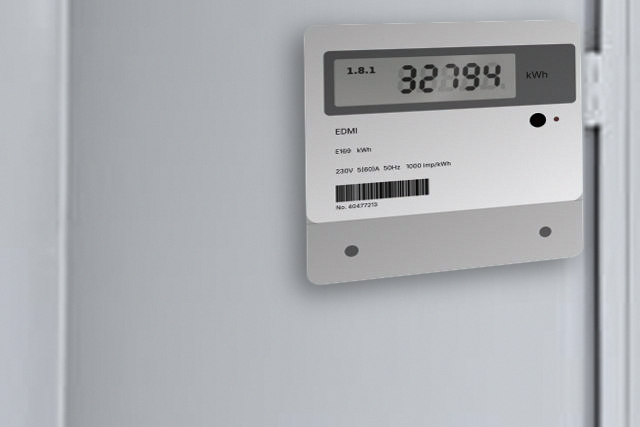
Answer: 32794 kWh
